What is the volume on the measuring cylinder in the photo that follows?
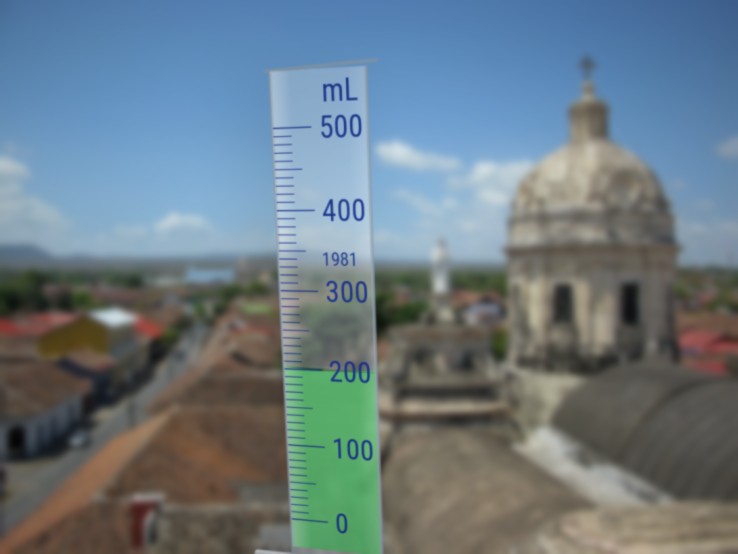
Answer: 200 mL
